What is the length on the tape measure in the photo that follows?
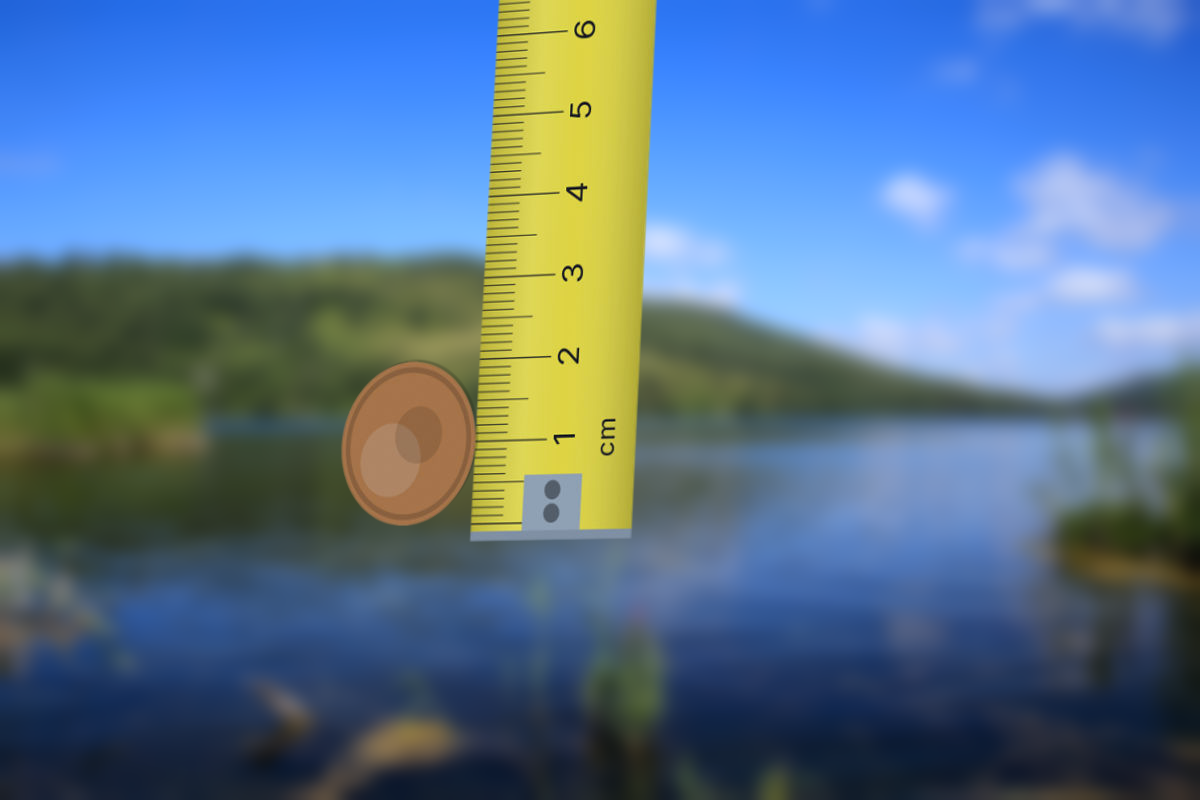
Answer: 2 cm
